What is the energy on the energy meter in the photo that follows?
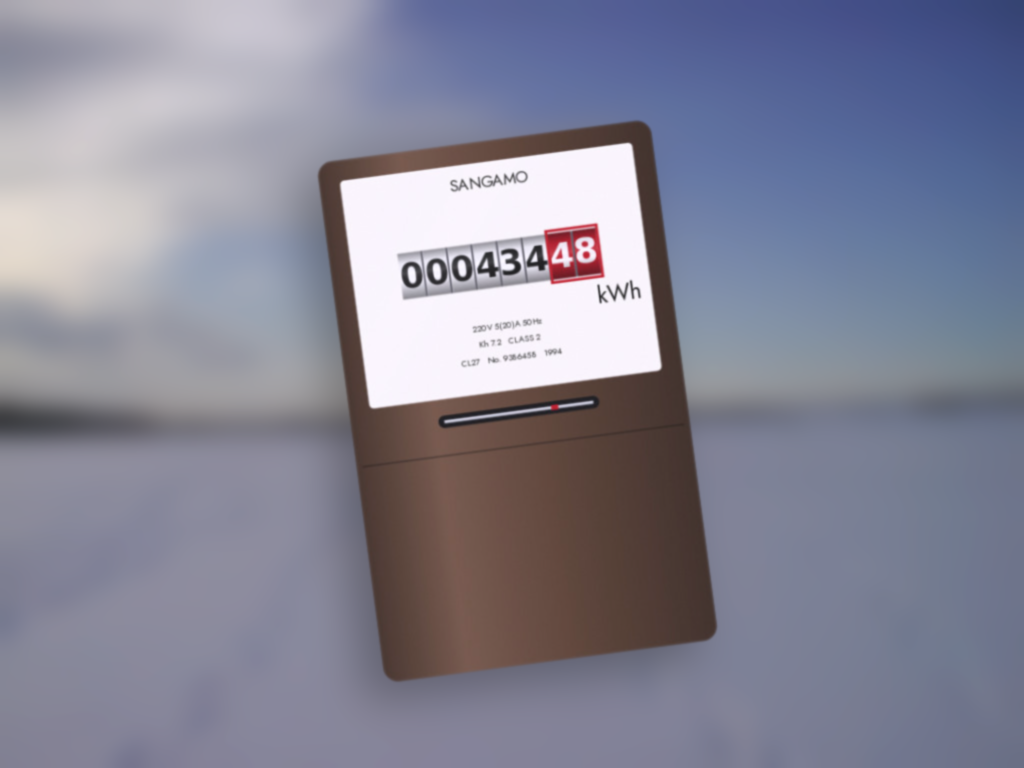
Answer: 434.48 kWh
